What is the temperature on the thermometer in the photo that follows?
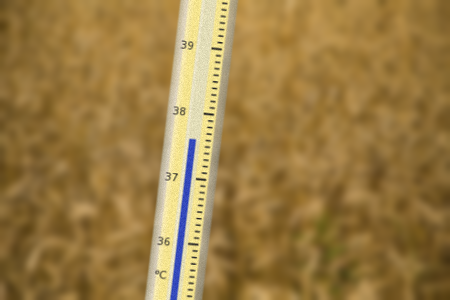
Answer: 37.6 °C
